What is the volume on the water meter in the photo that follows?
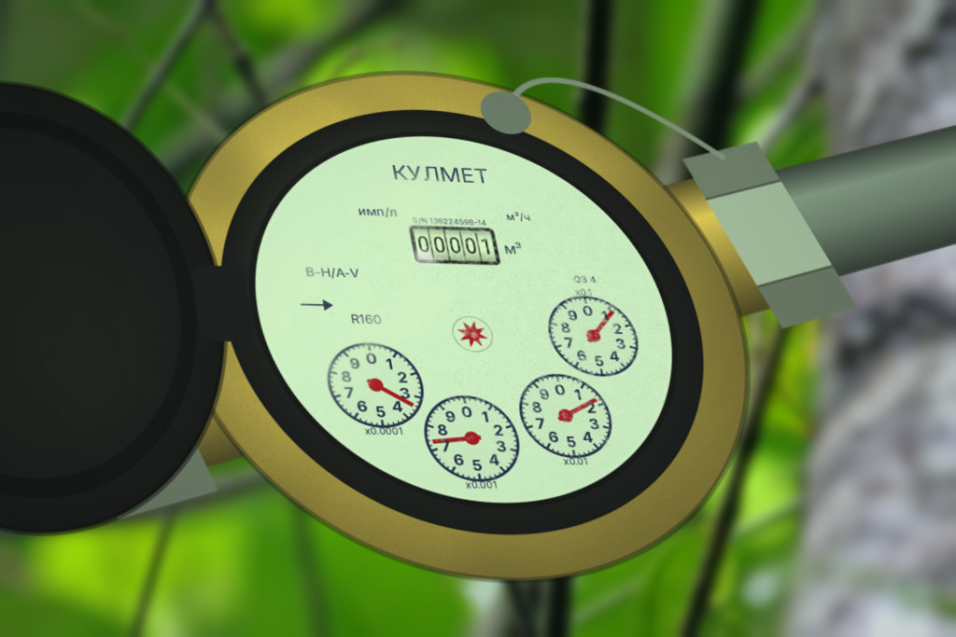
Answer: 1.1173 m³
